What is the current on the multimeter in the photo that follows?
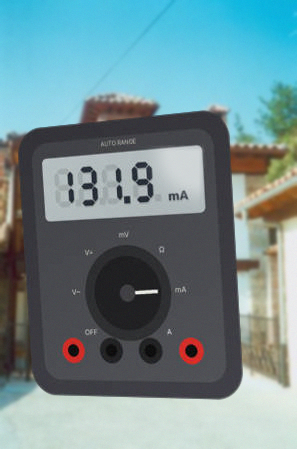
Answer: 131.9 mA
